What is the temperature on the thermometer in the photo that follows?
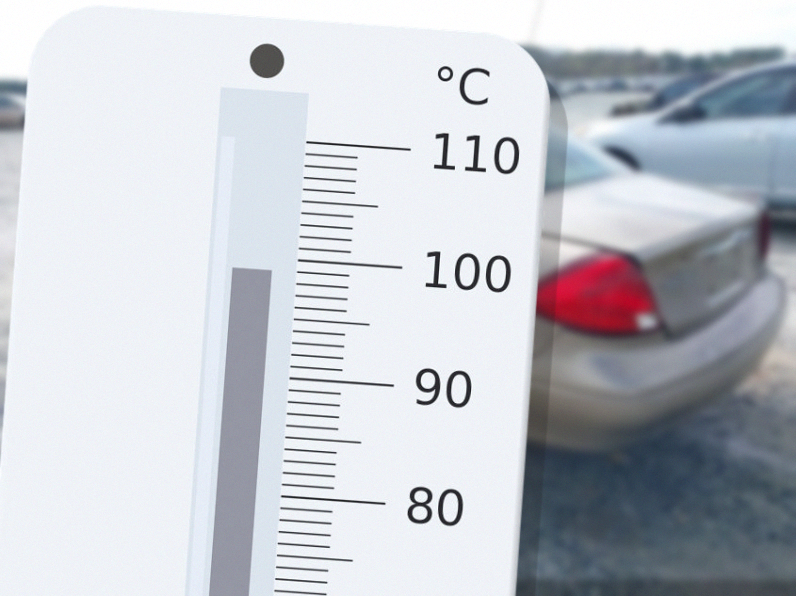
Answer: 99 °C
